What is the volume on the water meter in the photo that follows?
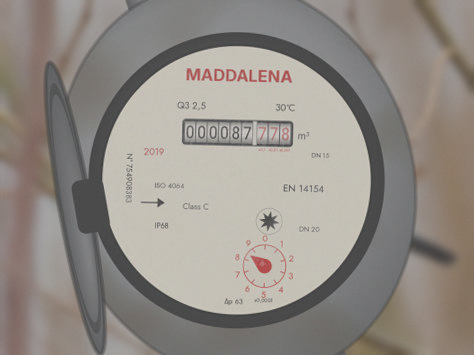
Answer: 87.7788 m³
